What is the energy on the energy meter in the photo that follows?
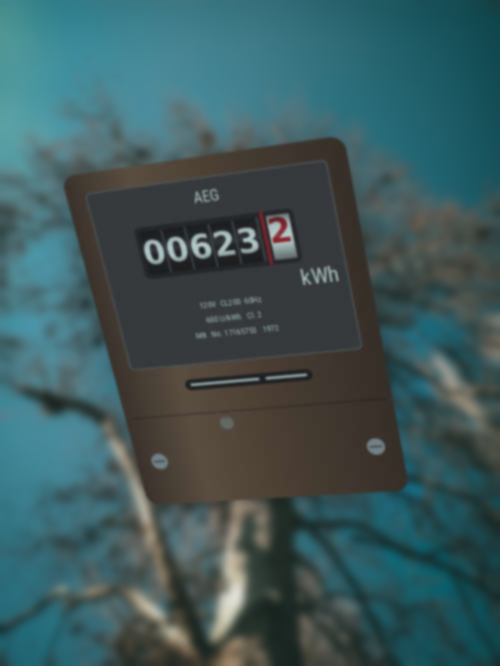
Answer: 623.2 kWh
